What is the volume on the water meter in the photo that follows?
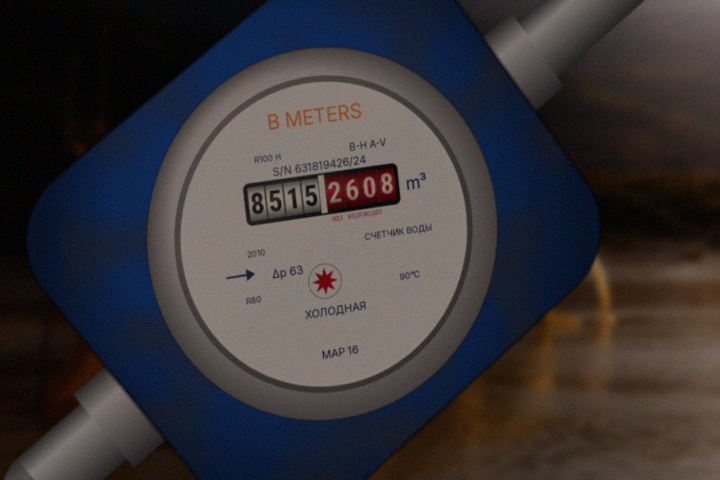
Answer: 8515.2608 m³
